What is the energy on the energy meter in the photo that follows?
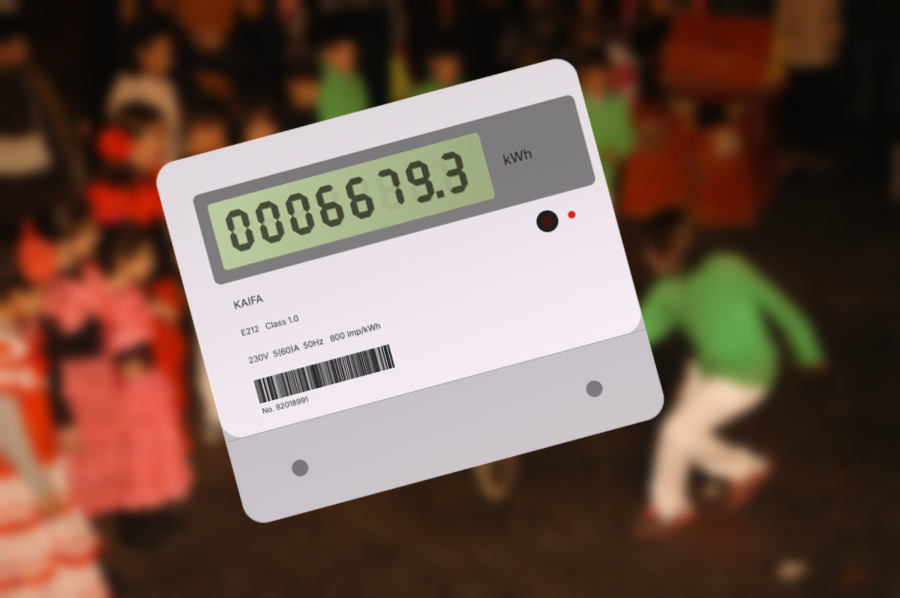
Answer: 6679.3 kWh
